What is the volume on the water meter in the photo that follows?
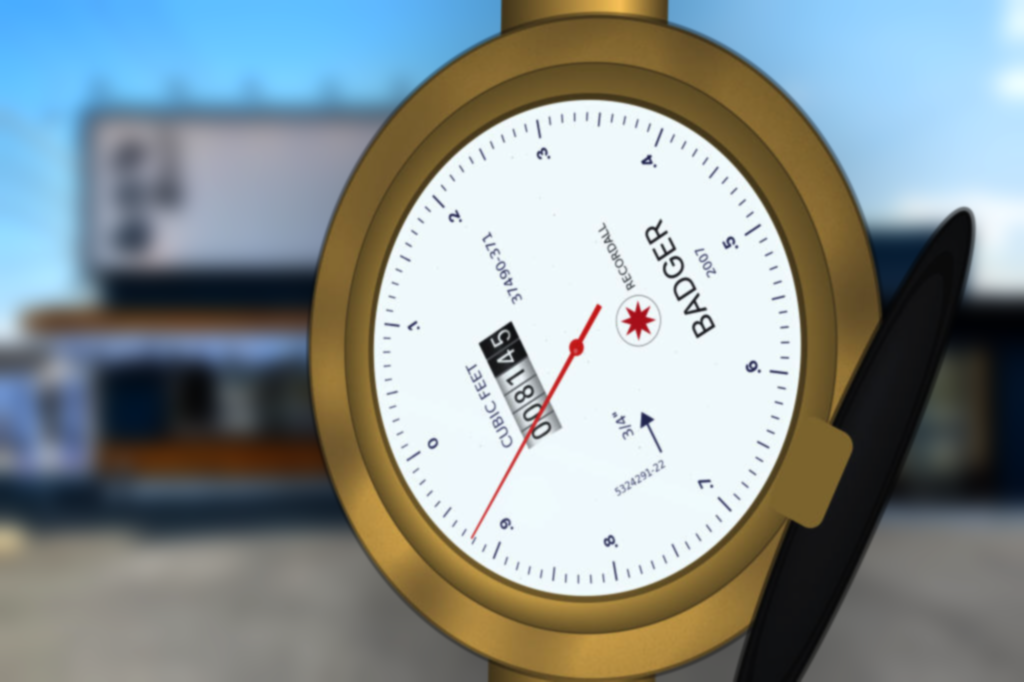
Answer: 8144.92 ft³
